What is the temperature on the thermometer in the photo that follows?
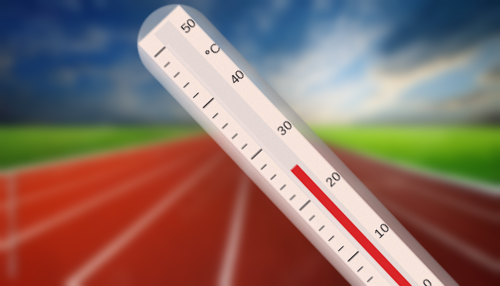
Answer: 25 °C
